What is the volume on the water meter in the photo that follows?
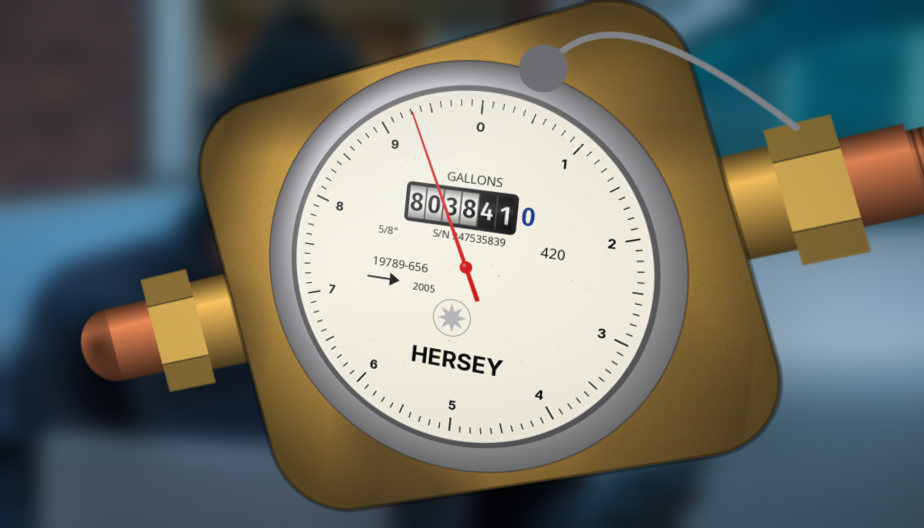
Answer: 8038409.3 gal
